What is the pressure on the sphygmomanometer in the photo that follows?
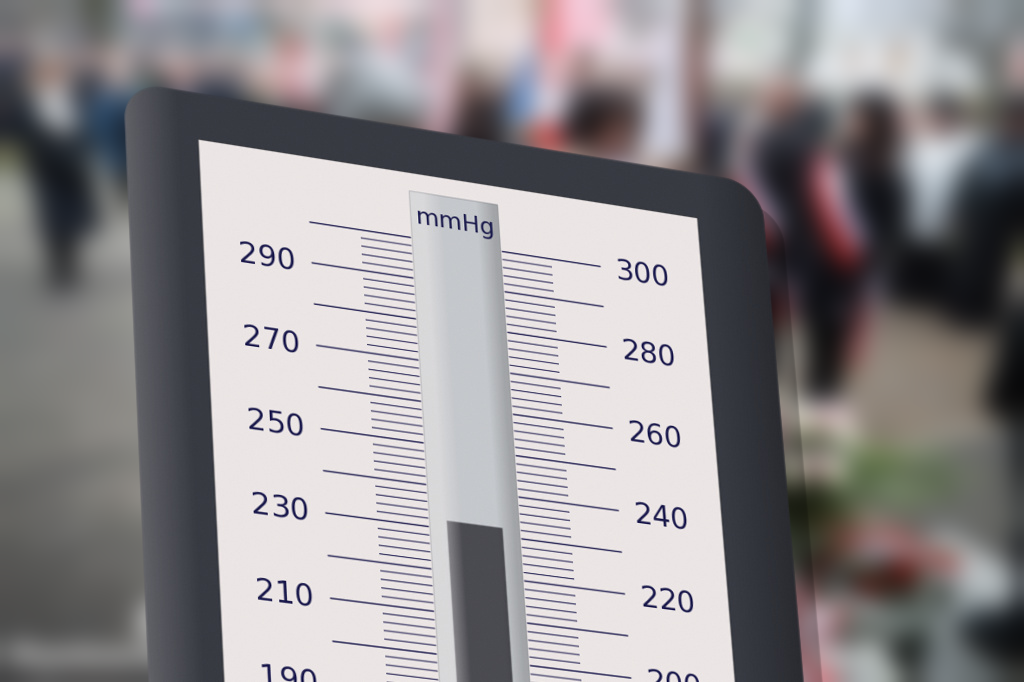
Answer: 232 mmHg
